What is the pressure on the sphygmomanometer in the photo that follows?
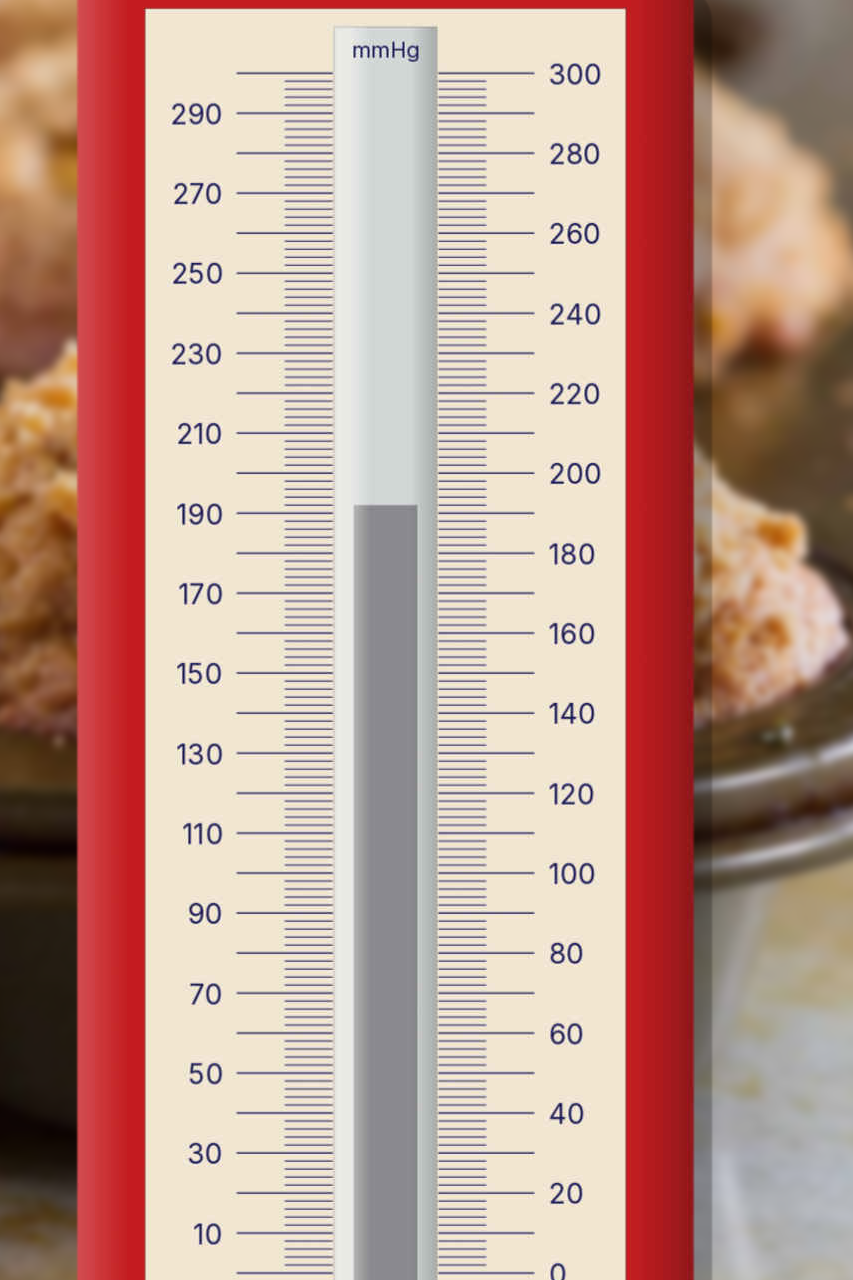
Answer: 192 mmHg
